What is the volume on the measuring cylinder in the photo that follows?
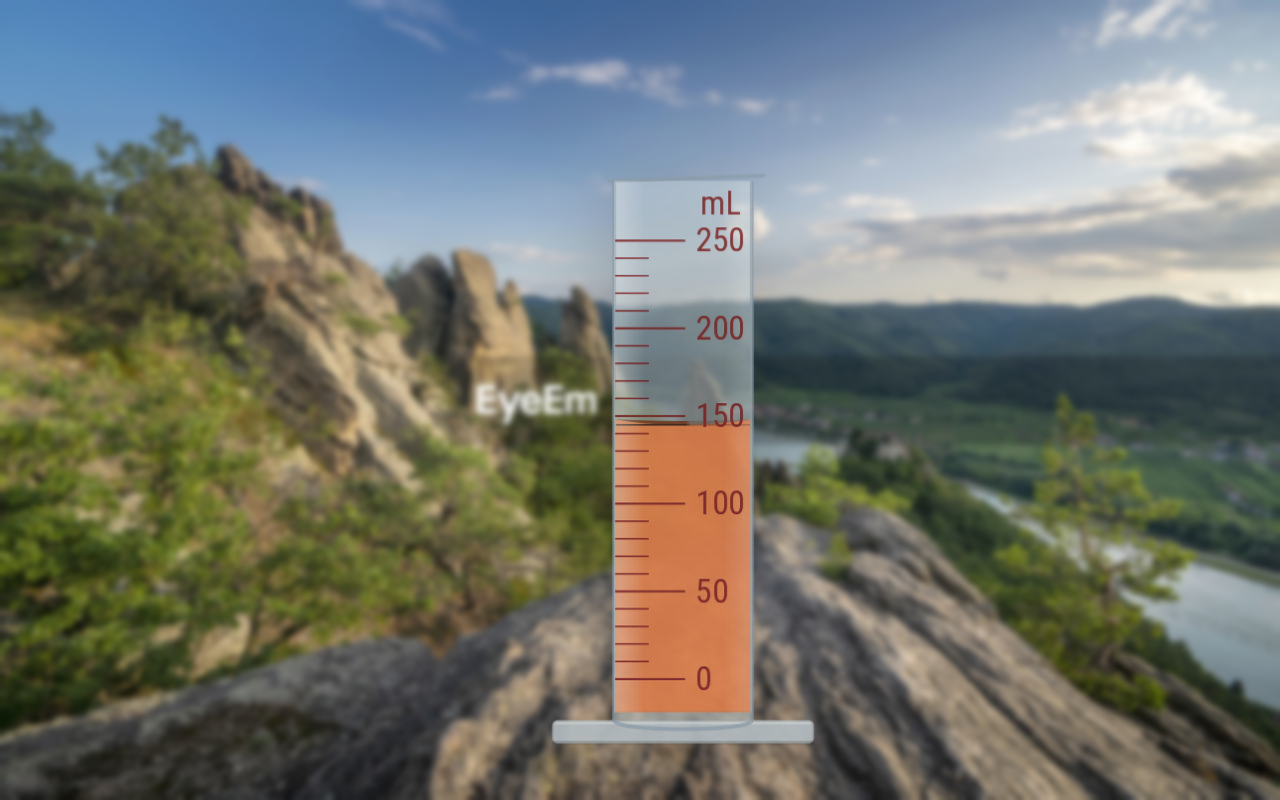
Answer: 145 mL
